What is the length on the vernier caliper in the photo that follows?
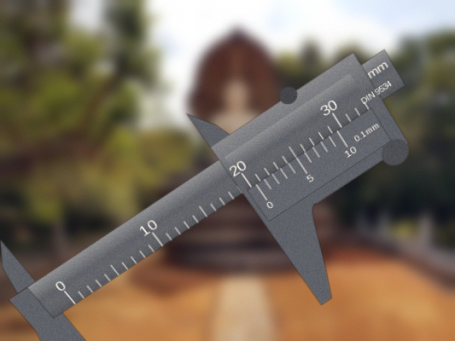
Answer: 20.5 mm
